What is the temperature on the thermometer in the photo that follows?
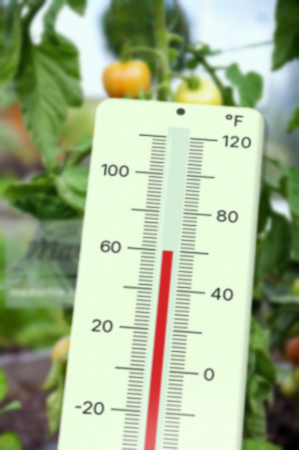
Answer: 60 °F
